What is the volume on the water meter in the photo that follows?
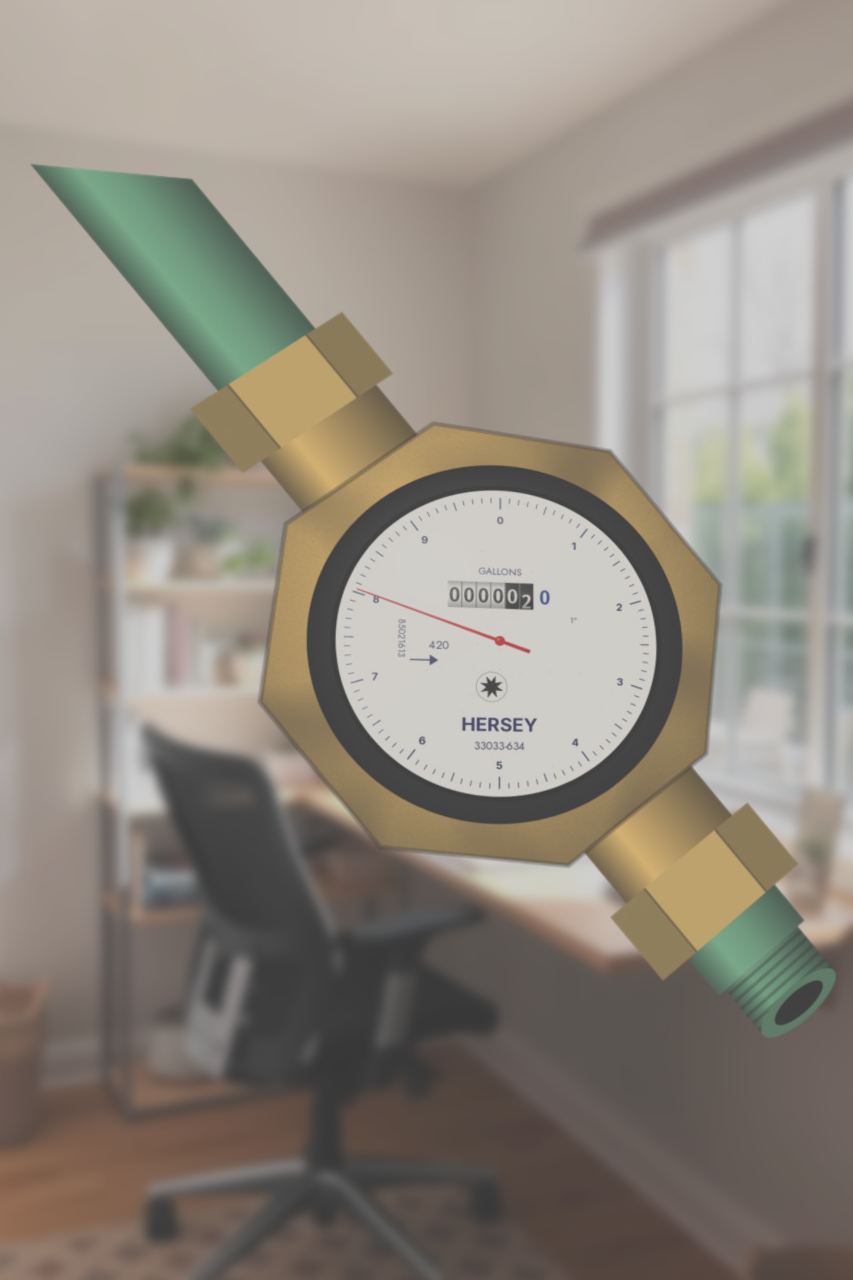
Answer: 18.0 gal
